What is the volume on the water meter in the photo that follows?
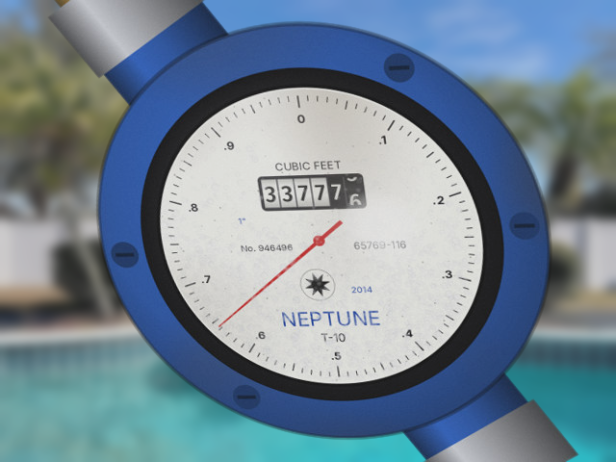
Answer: 337775.64 ft³
